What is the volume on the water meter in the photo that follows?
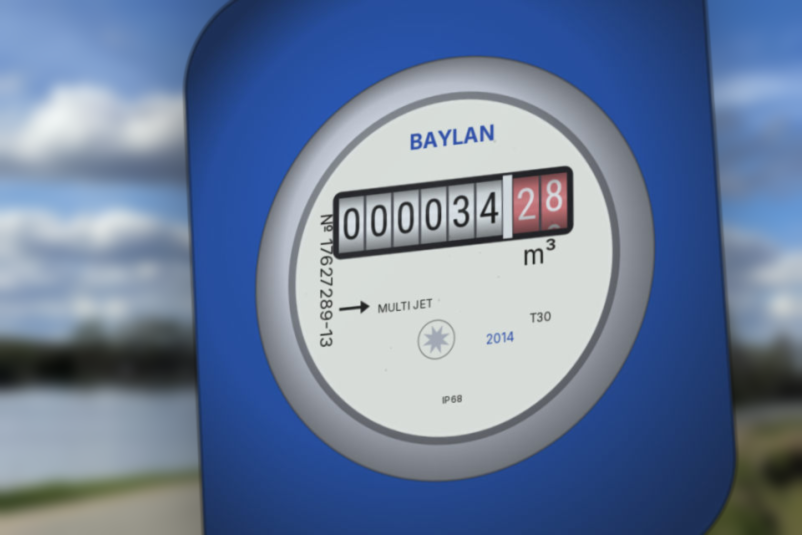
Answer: 34.28 m³
